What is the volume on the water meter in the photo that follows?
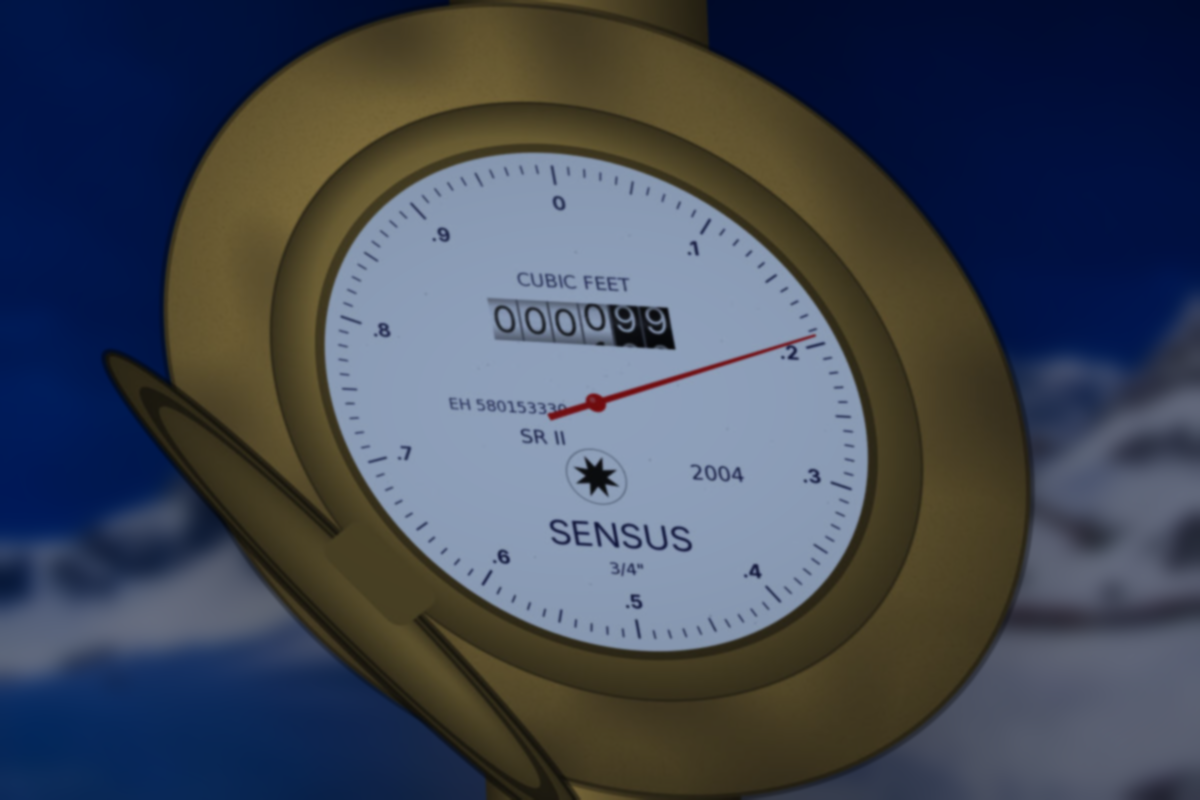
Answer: 99.19 ft³
